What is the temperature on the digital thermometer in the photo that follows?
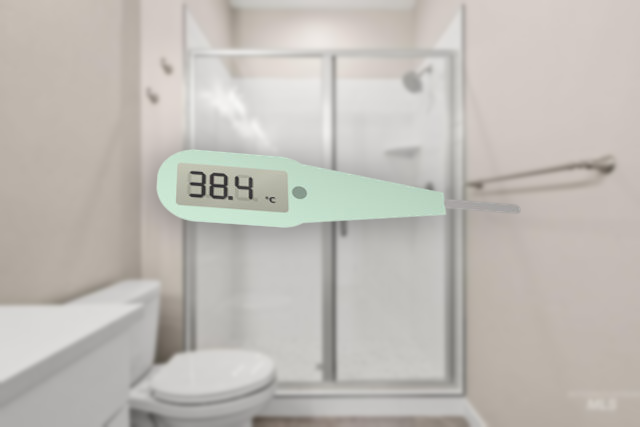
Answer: 38.4 °C
